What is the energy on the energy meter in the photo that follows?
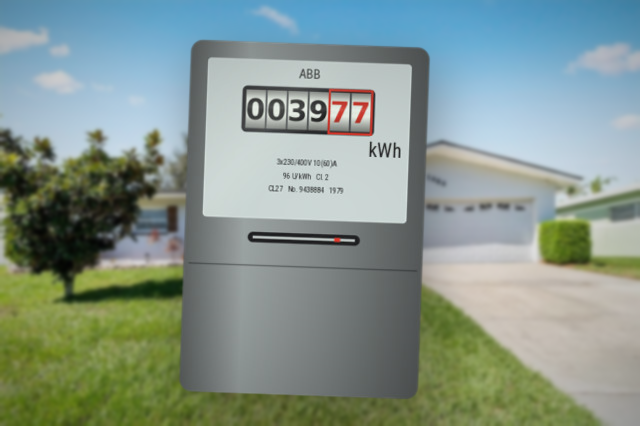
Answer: 39.77 kWh
